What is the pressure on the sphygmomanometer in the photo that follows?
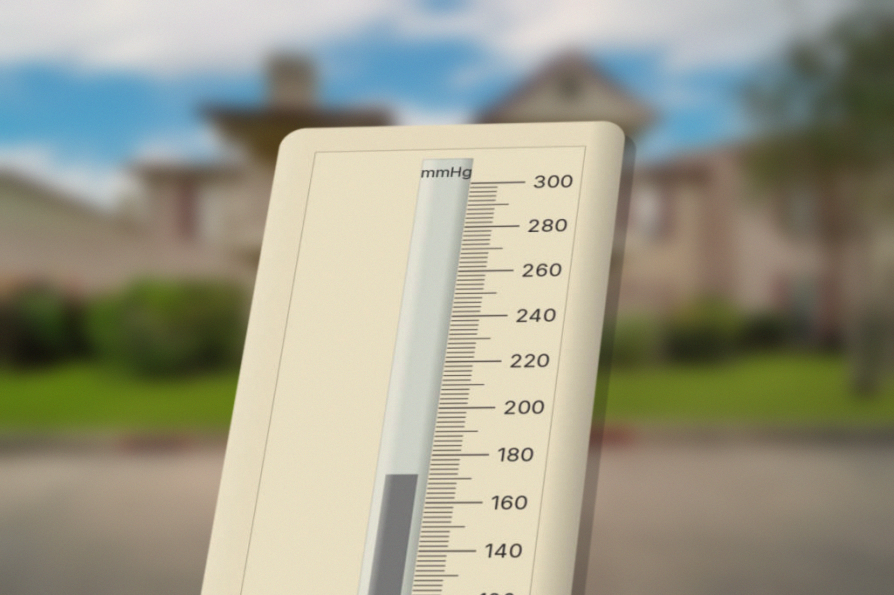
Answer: 172 mmHg
